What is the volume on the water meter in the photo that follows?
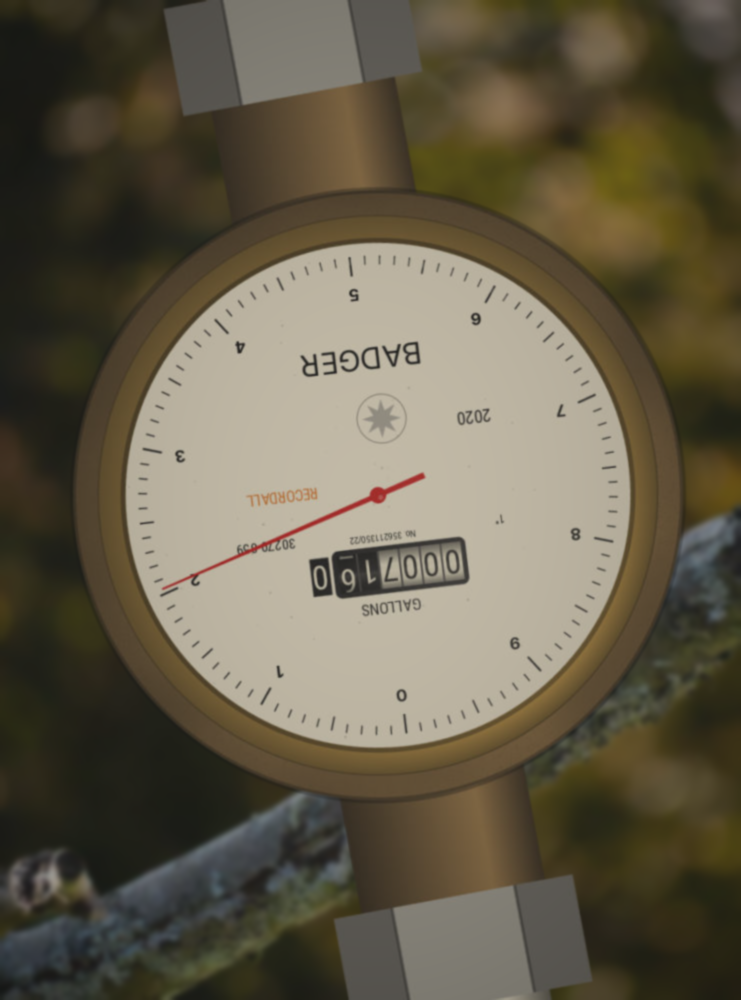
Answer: 7162.0 gal
